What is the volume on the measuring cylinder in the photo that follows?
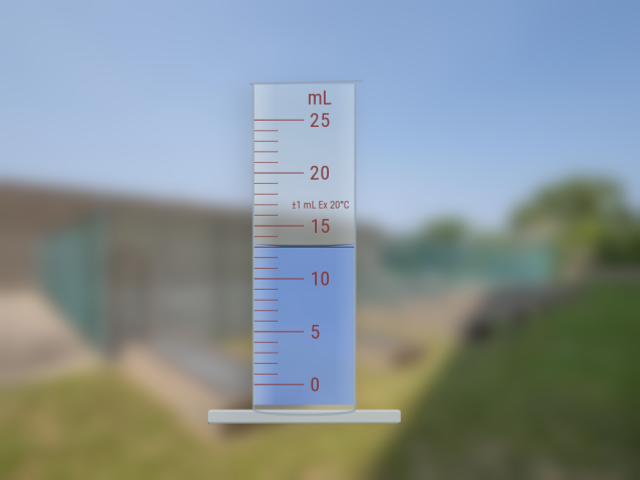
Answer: 13 mL
